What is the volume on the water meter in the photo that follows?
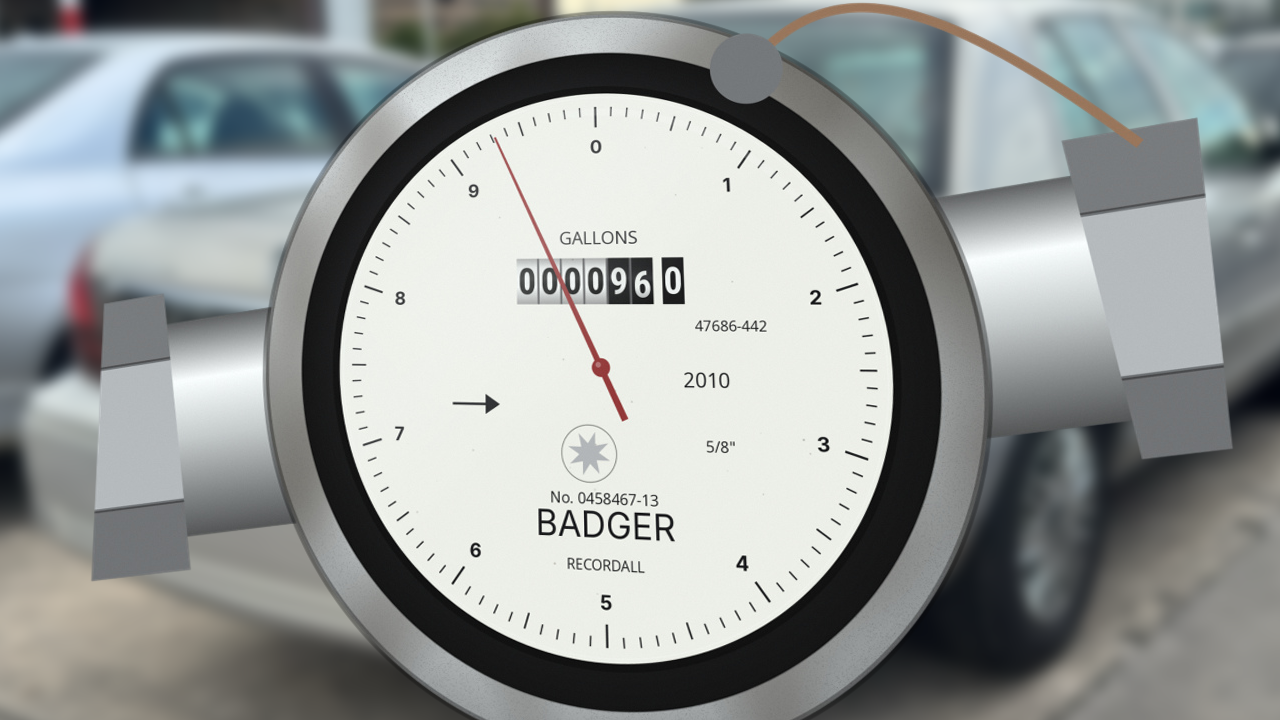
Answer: 959.3 gal
